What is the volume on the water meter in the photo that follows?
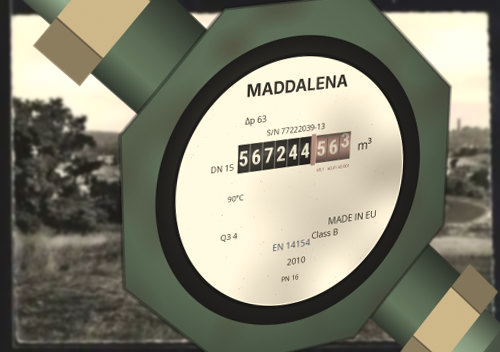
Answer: 567244.563 m³
